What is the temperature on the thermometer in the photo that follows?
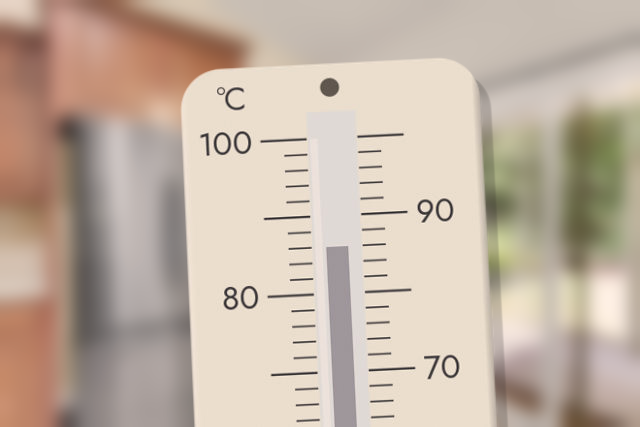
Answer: 86 °C
